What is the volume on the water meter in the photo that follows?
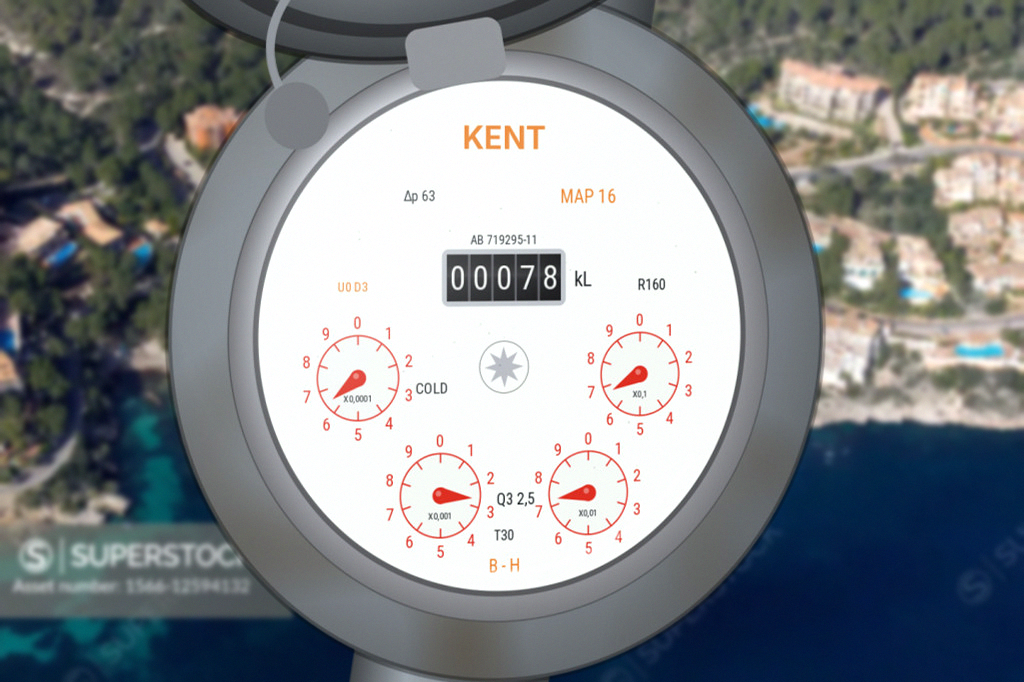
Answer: 78.6726 kL
